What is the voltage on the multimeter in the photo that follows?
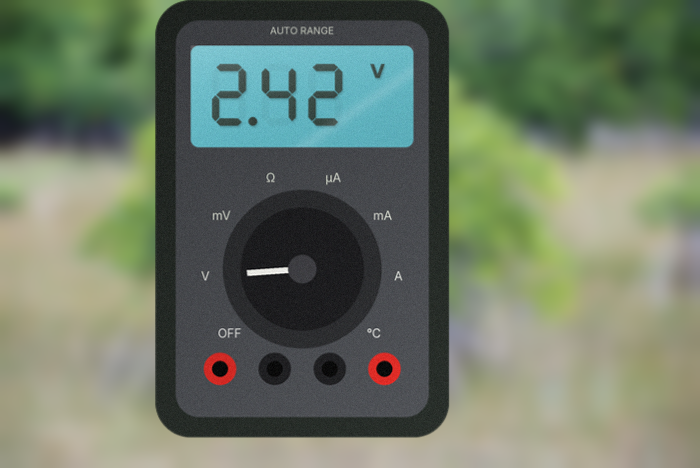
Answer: 2.42 V
